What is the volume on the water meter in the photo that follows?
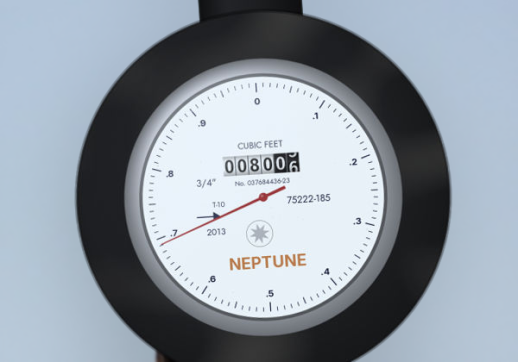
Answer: 8005.69 ft³
